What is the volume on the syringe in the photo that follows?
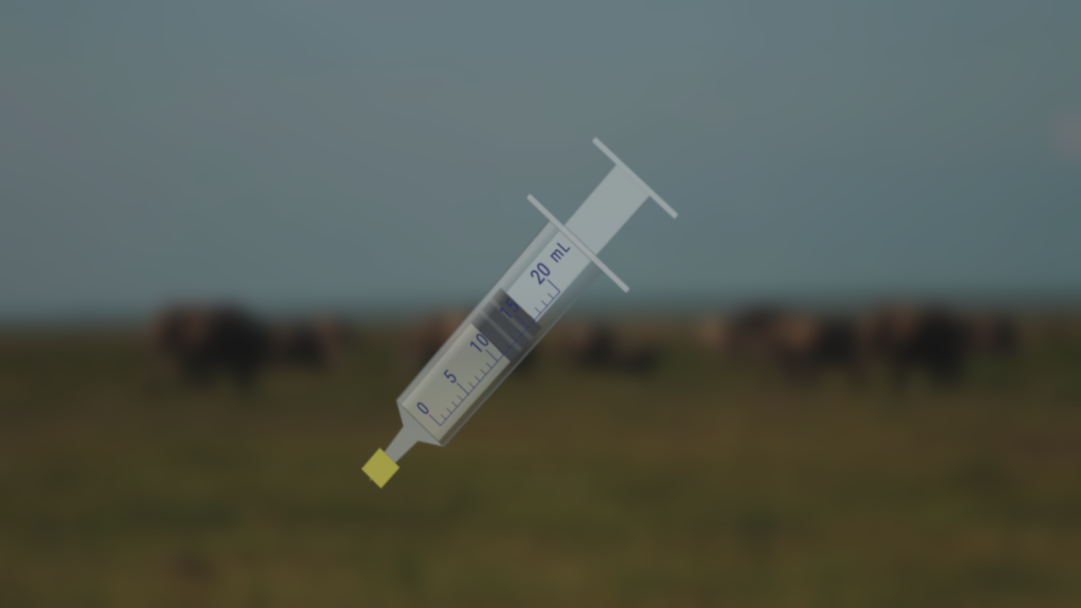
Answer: 11 mL
